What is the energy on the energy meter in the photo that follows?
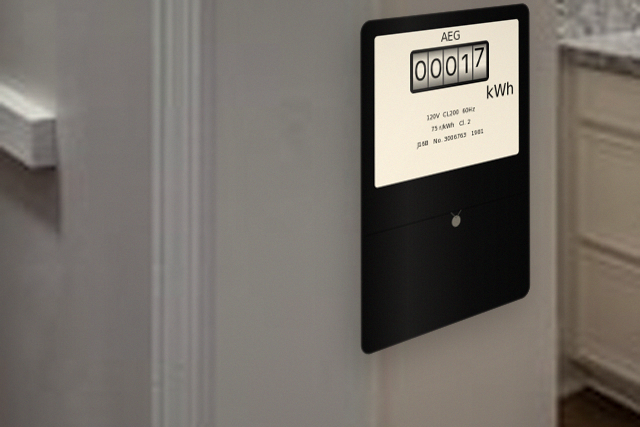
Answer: 17 kWh
